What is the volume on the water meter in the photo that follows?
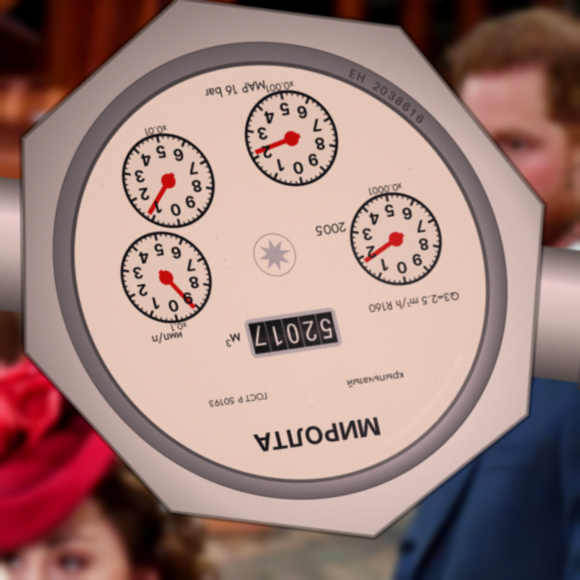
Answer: 52016.9121 m³
